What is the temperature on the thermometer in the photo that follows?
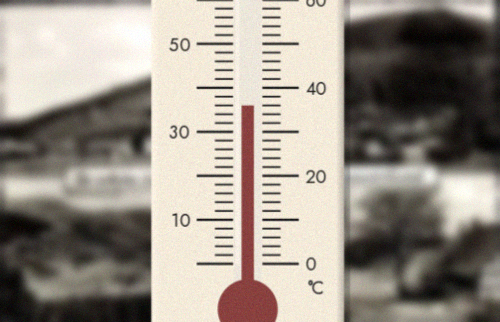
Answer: 36 °C
